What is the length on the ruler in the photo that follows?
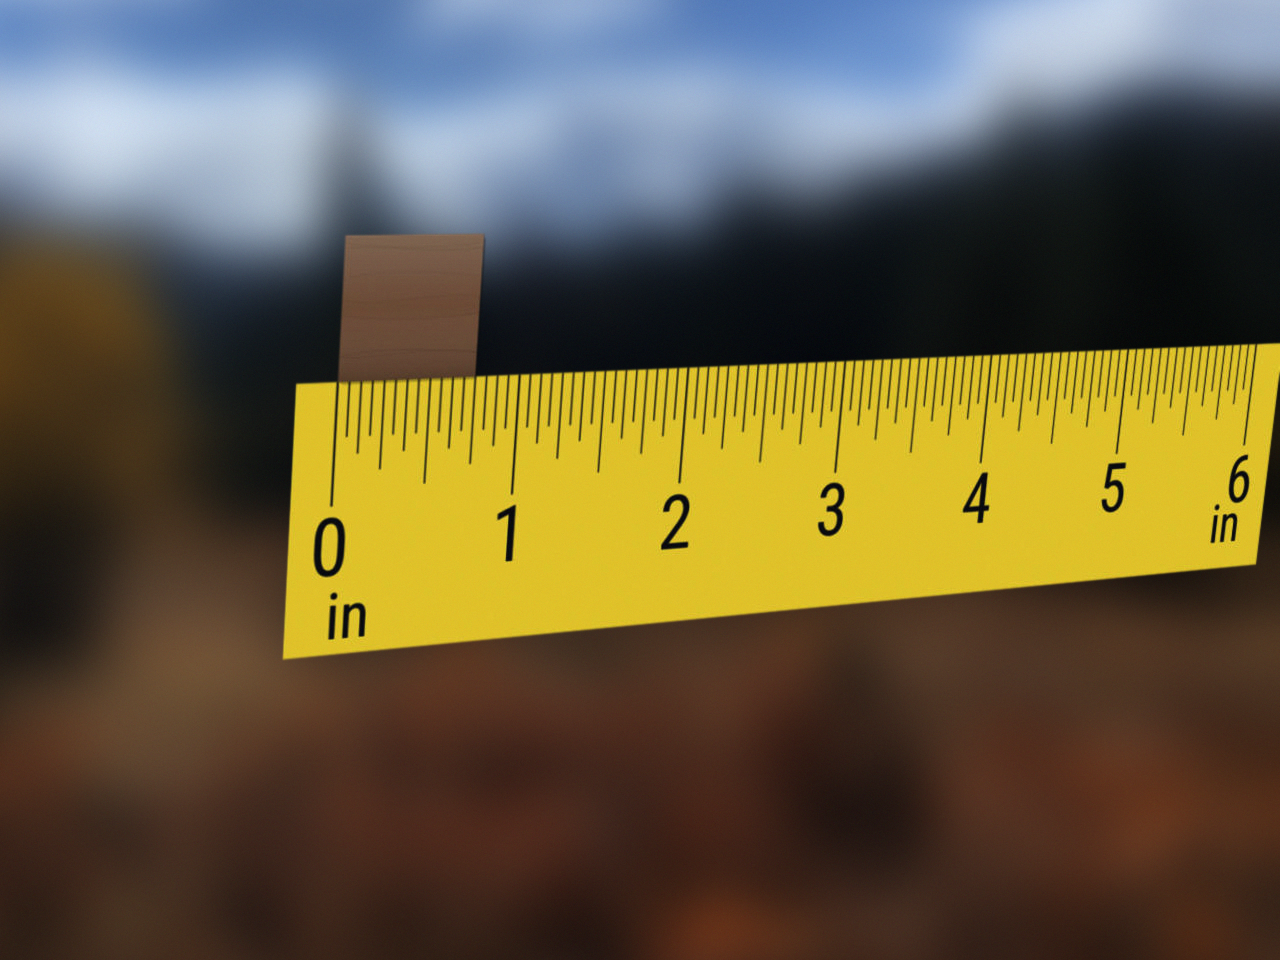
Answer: 0.75 in
